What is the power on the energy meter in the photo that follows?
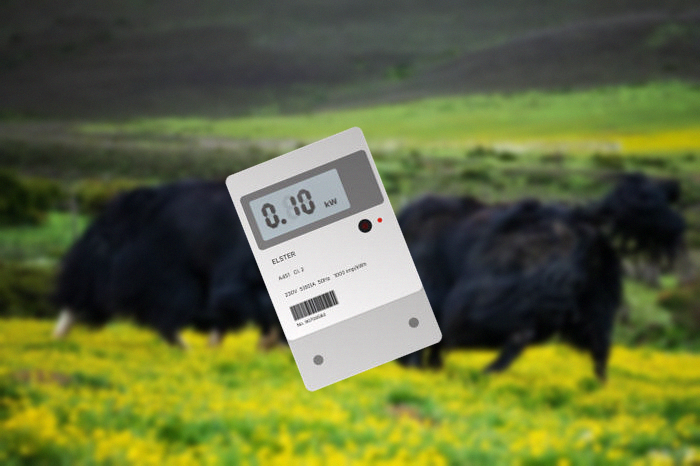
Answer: 0.10 kW
